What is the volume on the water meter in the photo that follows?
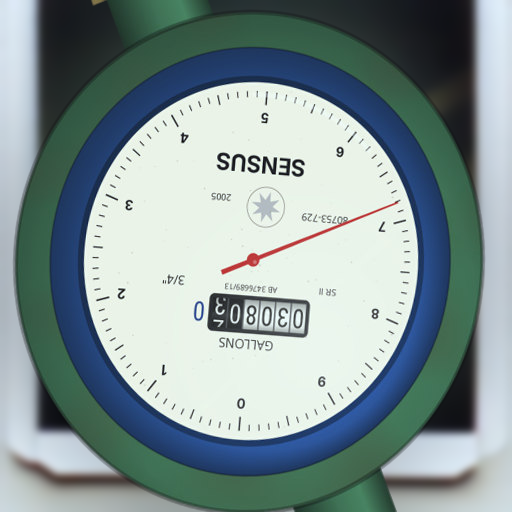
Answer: 308026.8 gal
